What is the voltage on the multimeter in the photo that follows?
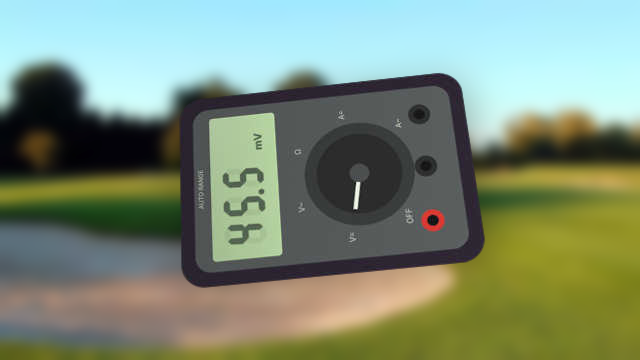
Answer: 45.5 mV
